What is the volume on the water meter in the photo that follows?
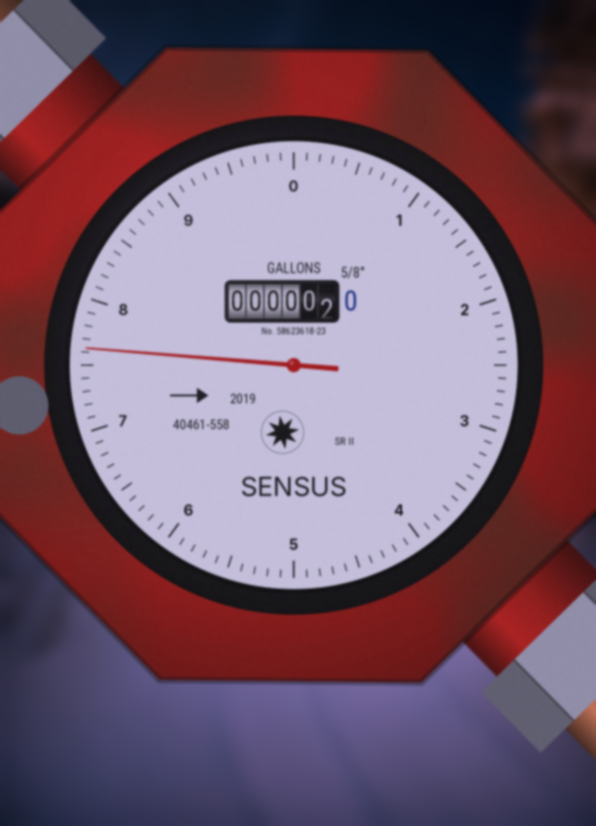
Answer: 17.6 gal
